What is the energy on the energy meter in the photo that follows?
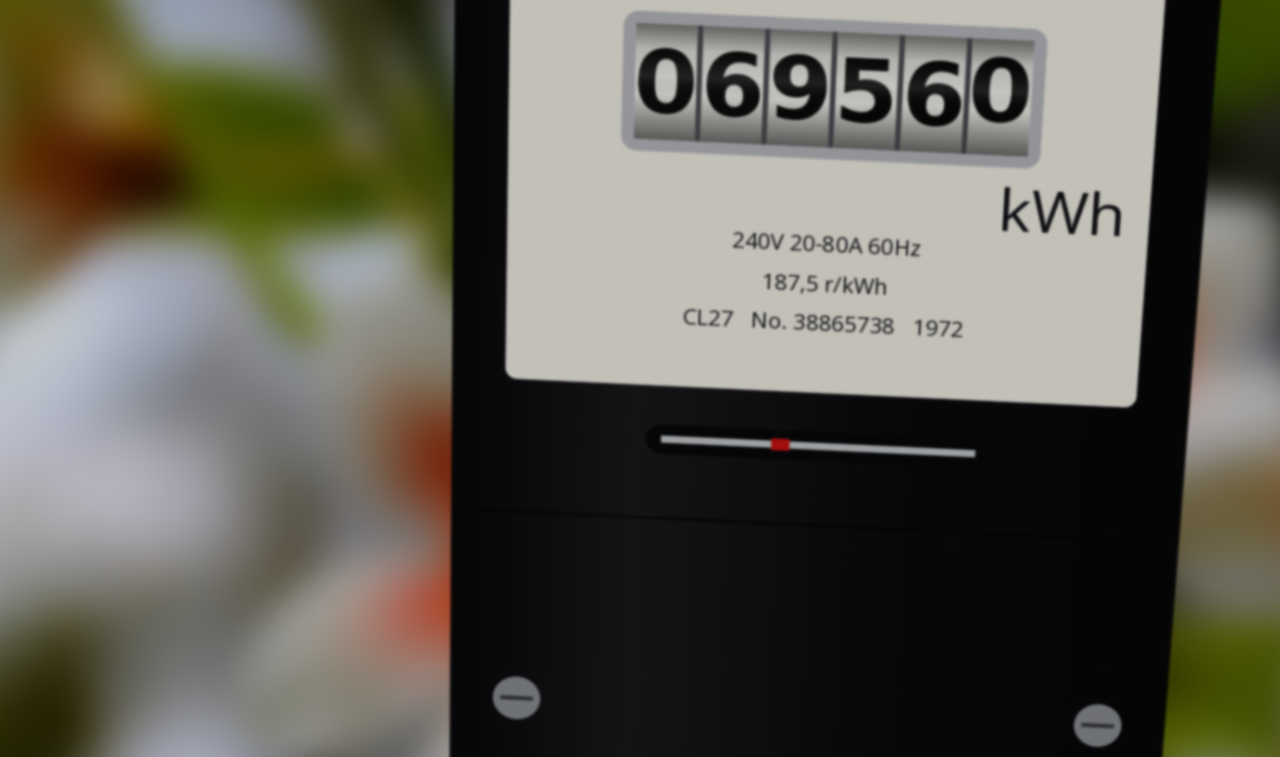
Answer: 69560 kWh
